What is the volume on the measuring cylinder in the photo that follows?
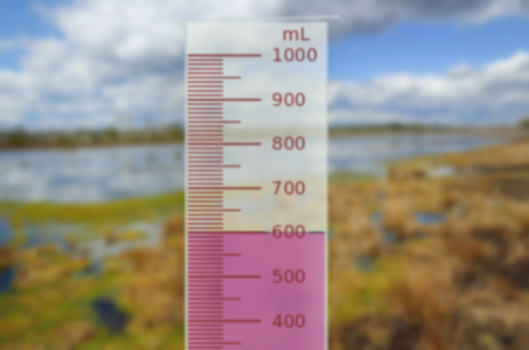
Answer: 600 mL
